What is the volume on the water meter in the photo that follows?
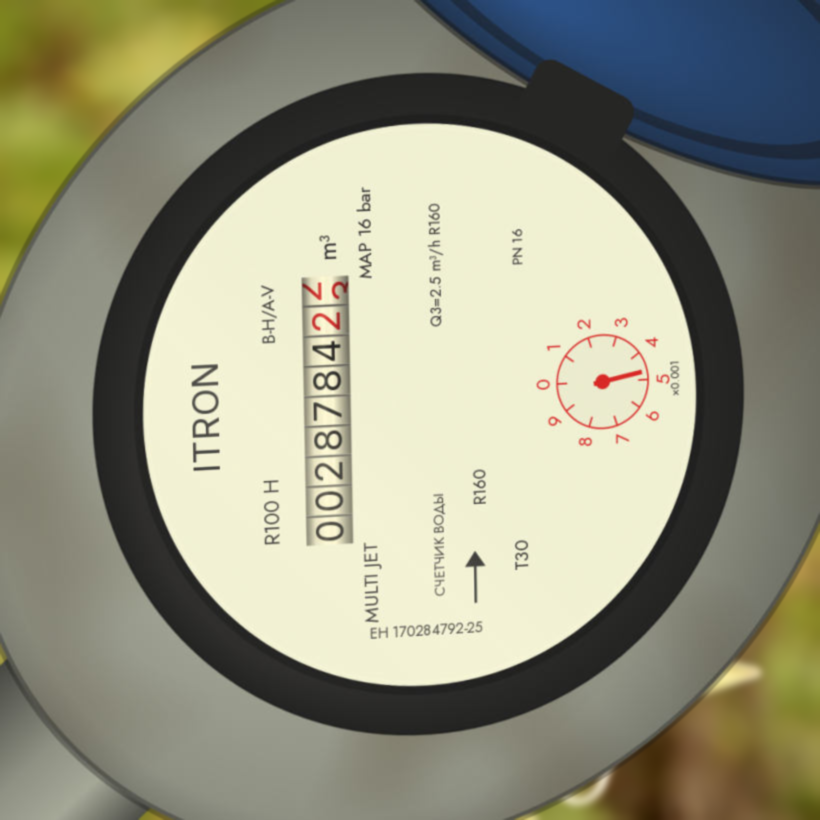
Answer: 28784.224 m³
